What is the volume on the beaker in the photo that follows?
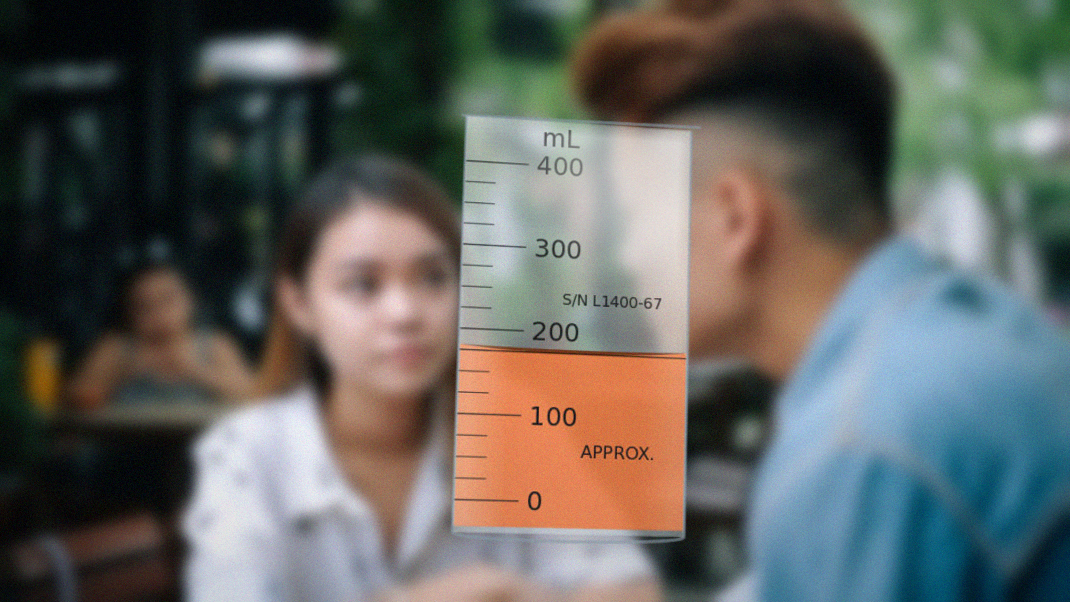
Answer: 175 mL
